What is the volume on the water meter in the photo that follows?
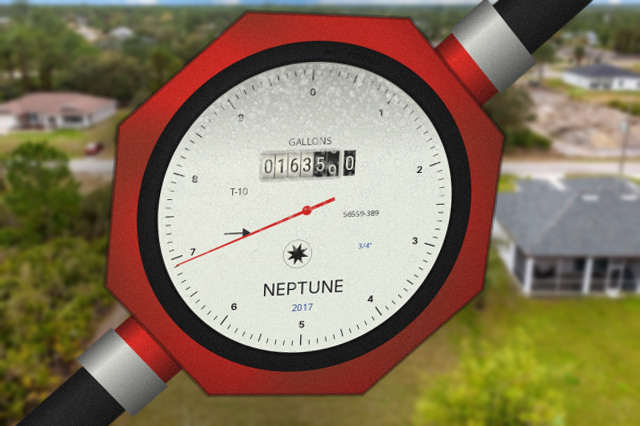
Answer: 163586.9 gal
